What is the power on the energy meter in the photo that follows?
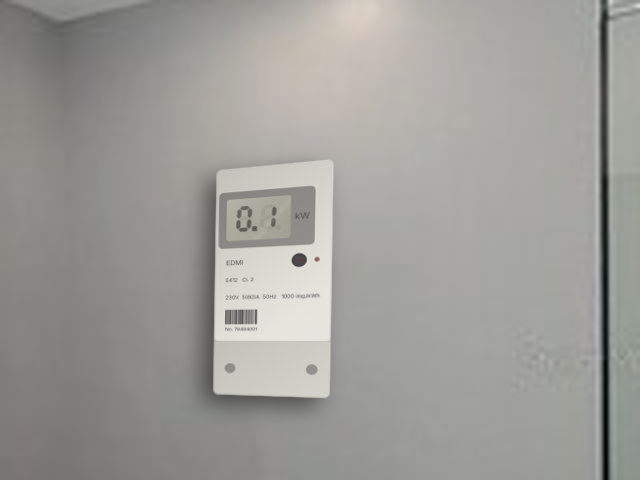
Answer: 0.1 kW
